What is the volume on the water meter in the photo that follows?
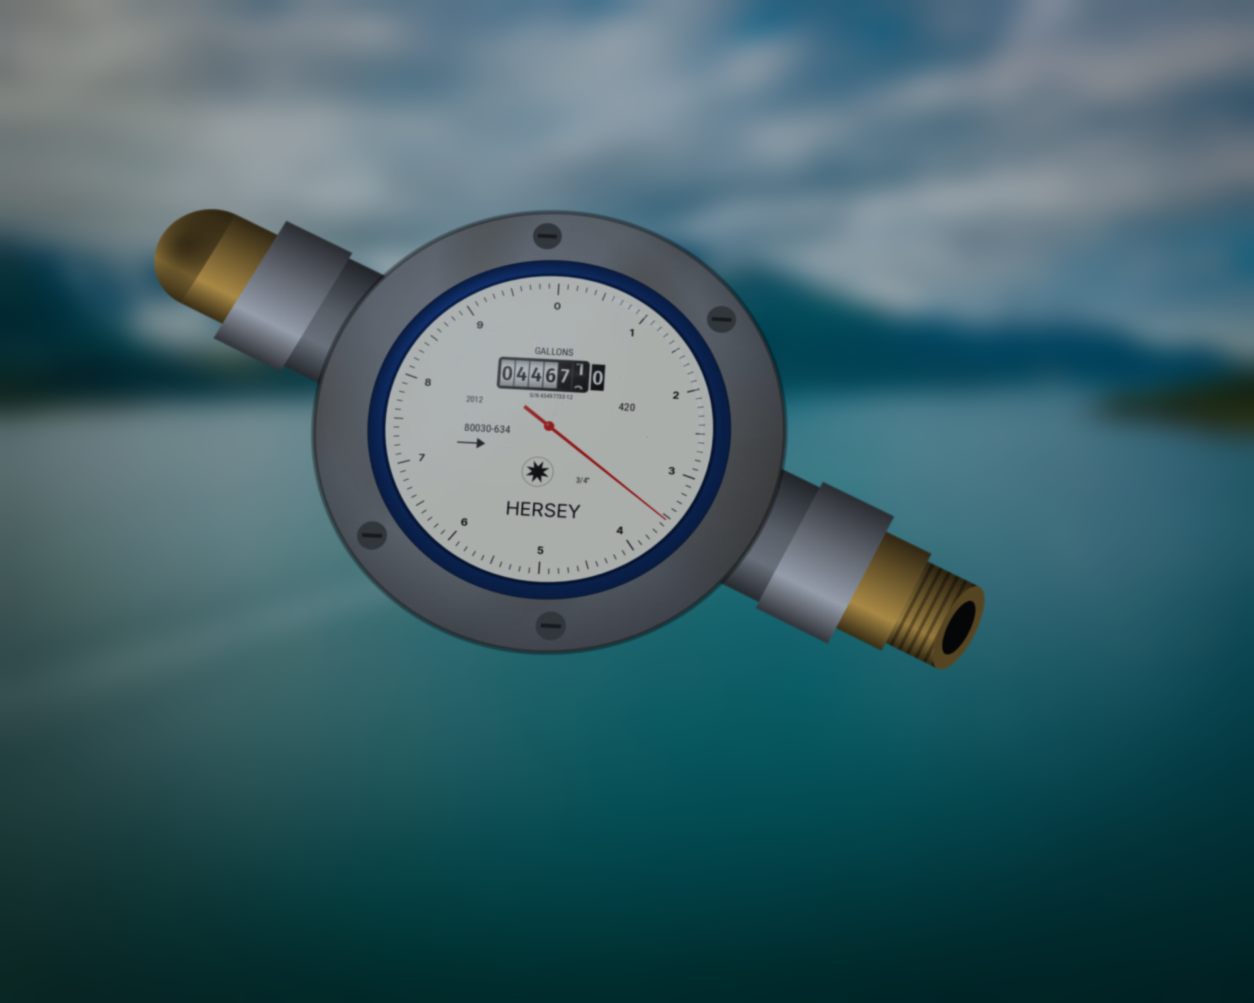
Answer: 446713.5 gal
